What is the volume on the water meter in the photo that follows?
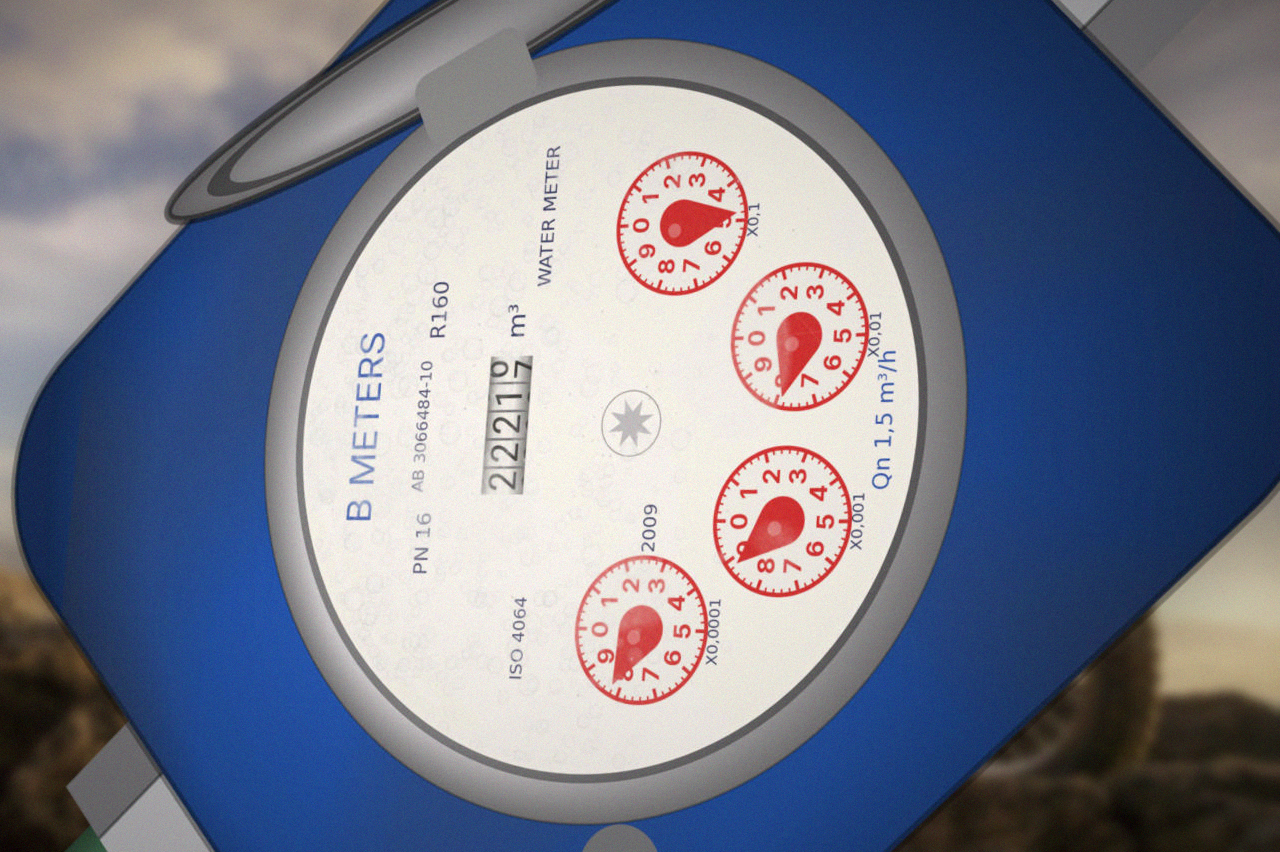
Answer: 22216.4788 m³
